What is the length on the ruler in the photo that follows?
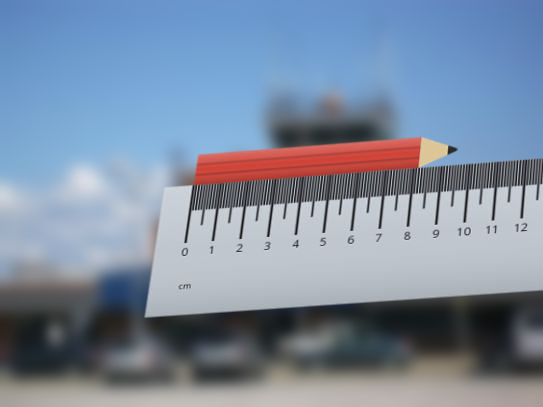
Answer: 9.5 cm
